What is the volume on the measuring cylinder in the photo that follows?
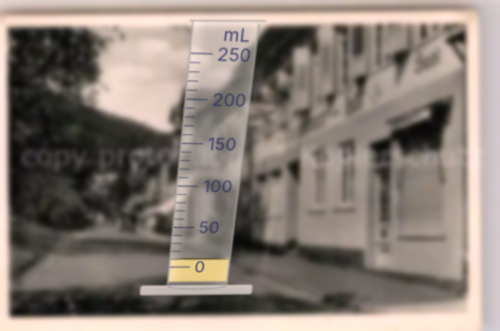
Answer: 10 mL
